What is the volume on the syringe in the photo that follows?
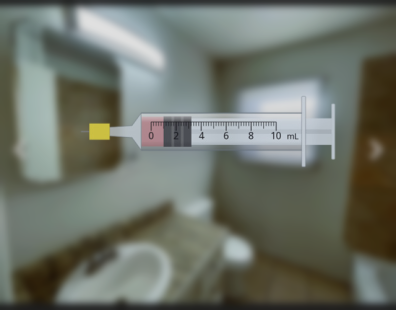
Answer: 1 mL
